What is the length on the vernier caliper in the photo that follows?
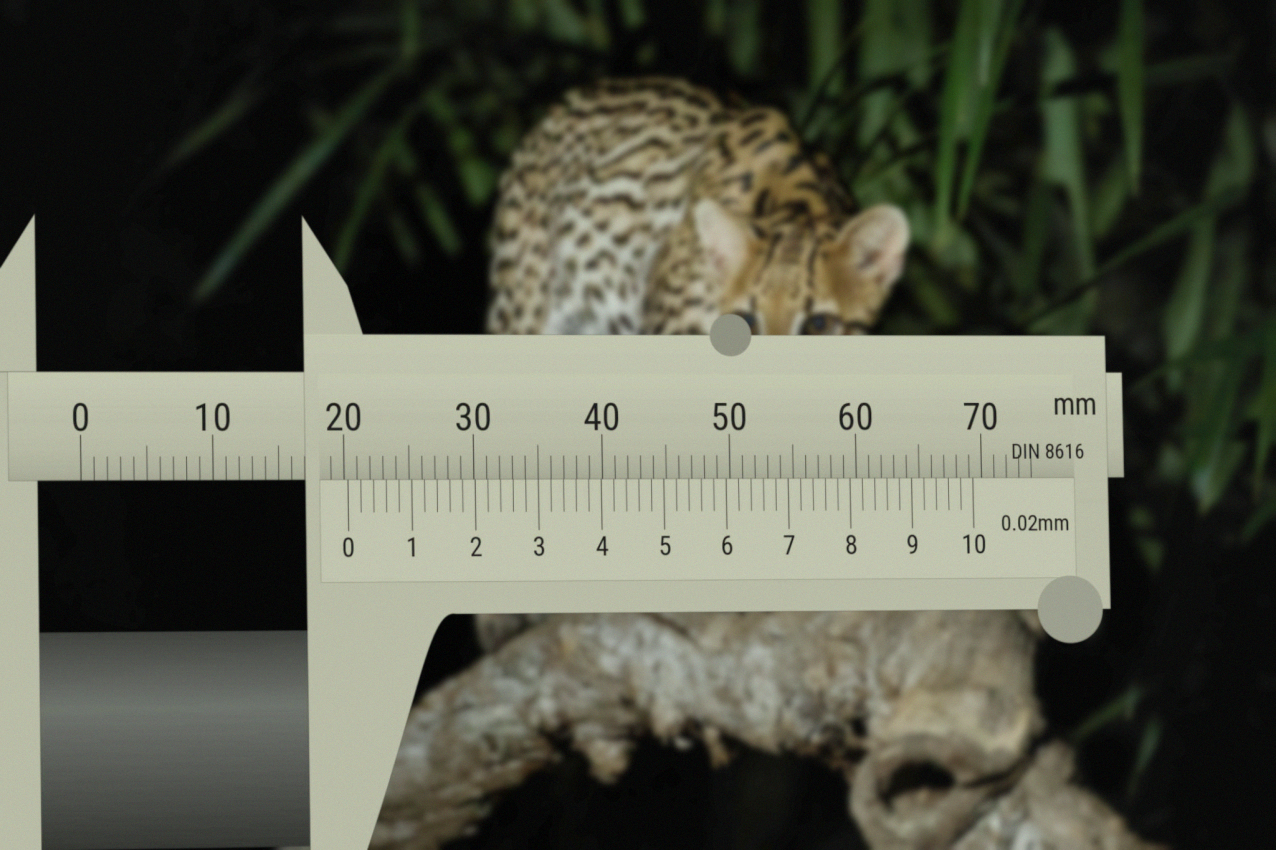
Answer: 20.3 mm
